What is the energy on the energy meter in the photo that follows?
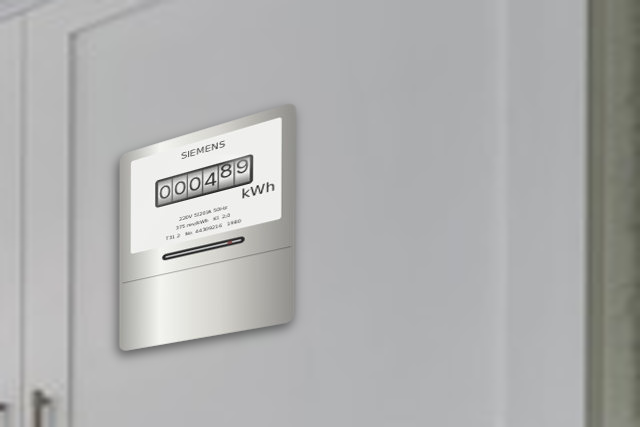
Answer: 489 kWh
